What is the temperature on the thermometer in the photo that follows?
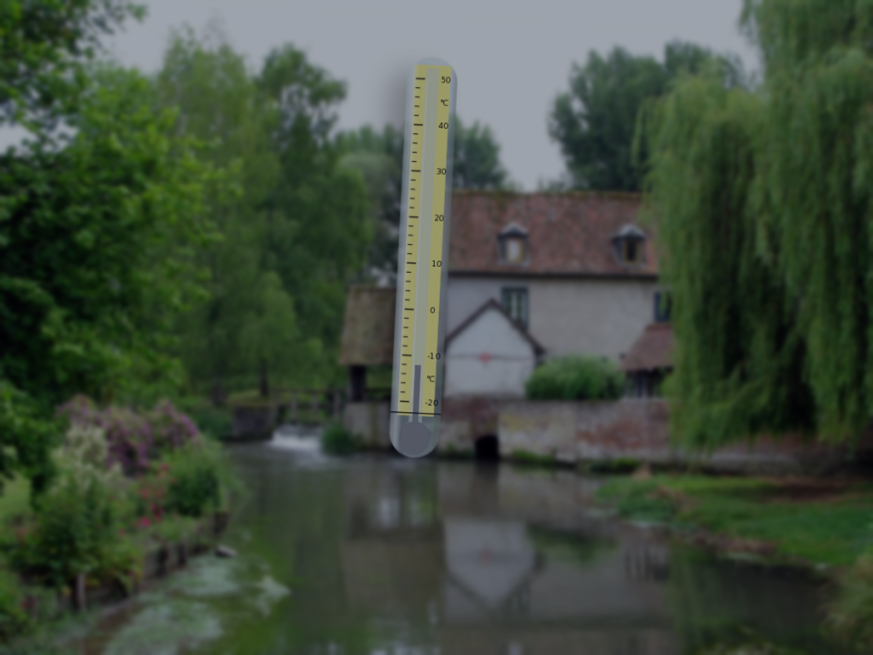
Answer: -12 °C
